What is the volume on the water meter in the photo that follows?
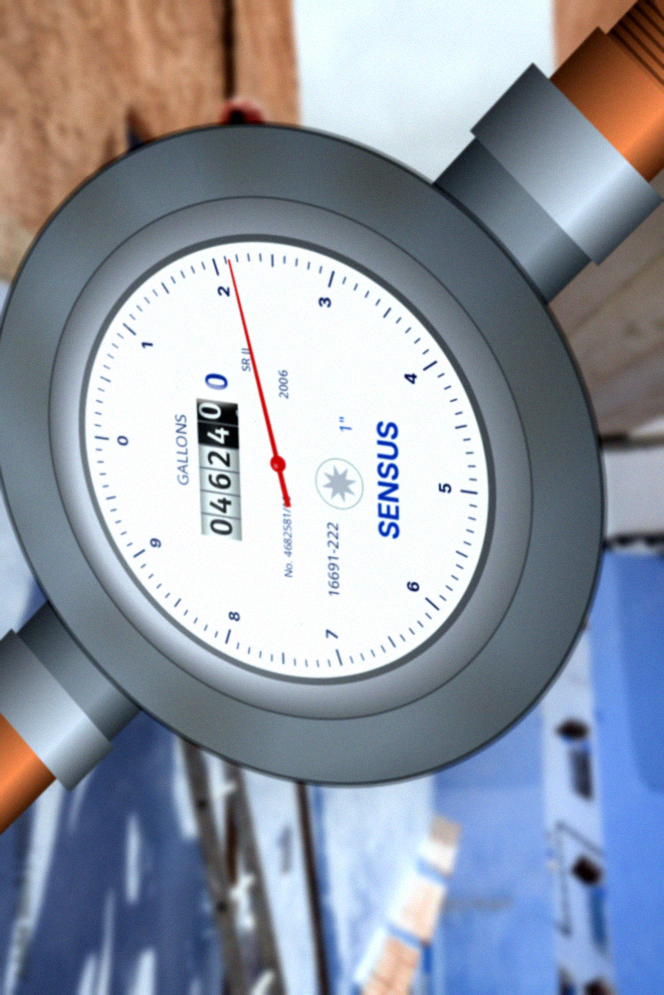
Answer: 462402.1 gal
